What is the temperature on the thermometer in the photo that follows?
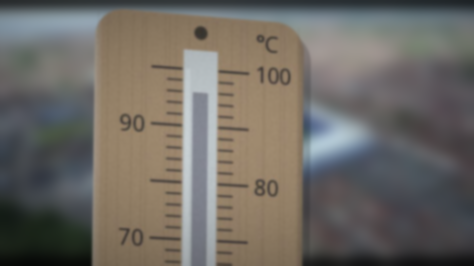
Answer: 96 °C
